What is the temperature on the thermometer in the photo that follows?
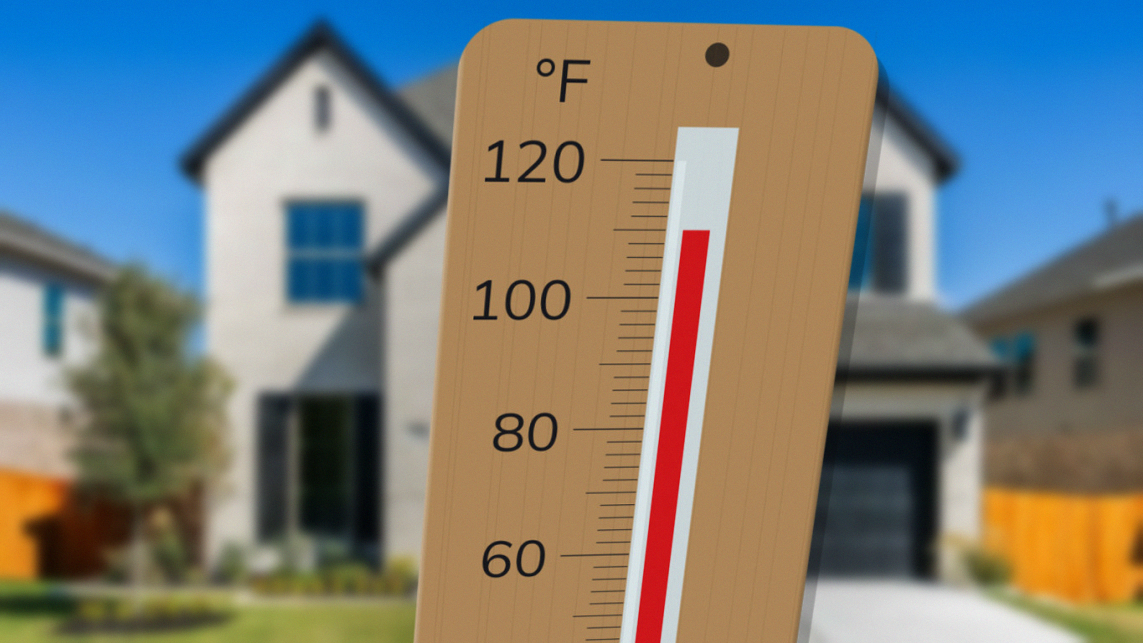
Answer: 110 °F
